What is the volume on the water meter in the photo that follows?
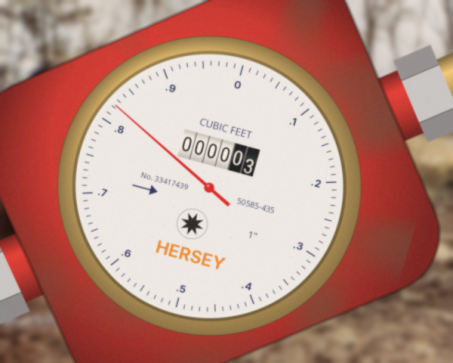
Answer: 2.82 ft³
